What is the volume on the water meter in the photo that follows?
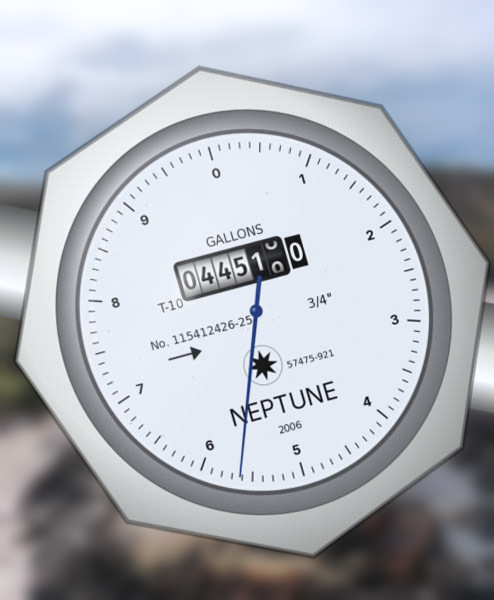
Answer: 445185.6 gal
